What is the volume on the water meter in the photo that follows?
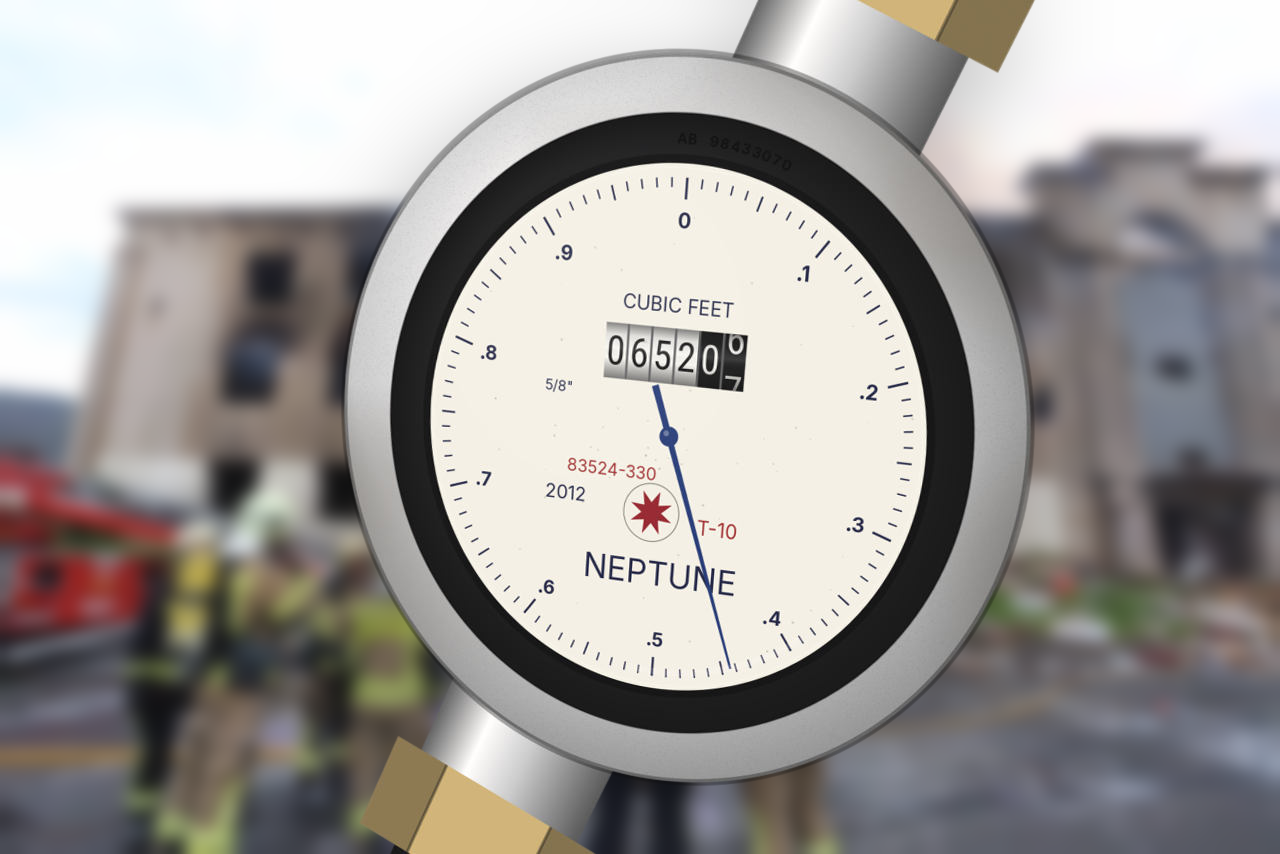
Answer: 65206.44 ft³
